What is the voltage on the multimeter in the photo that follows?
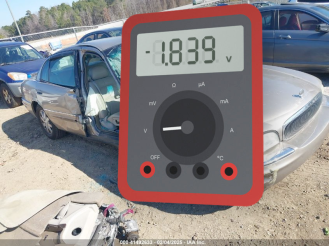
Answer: -1.839 V
